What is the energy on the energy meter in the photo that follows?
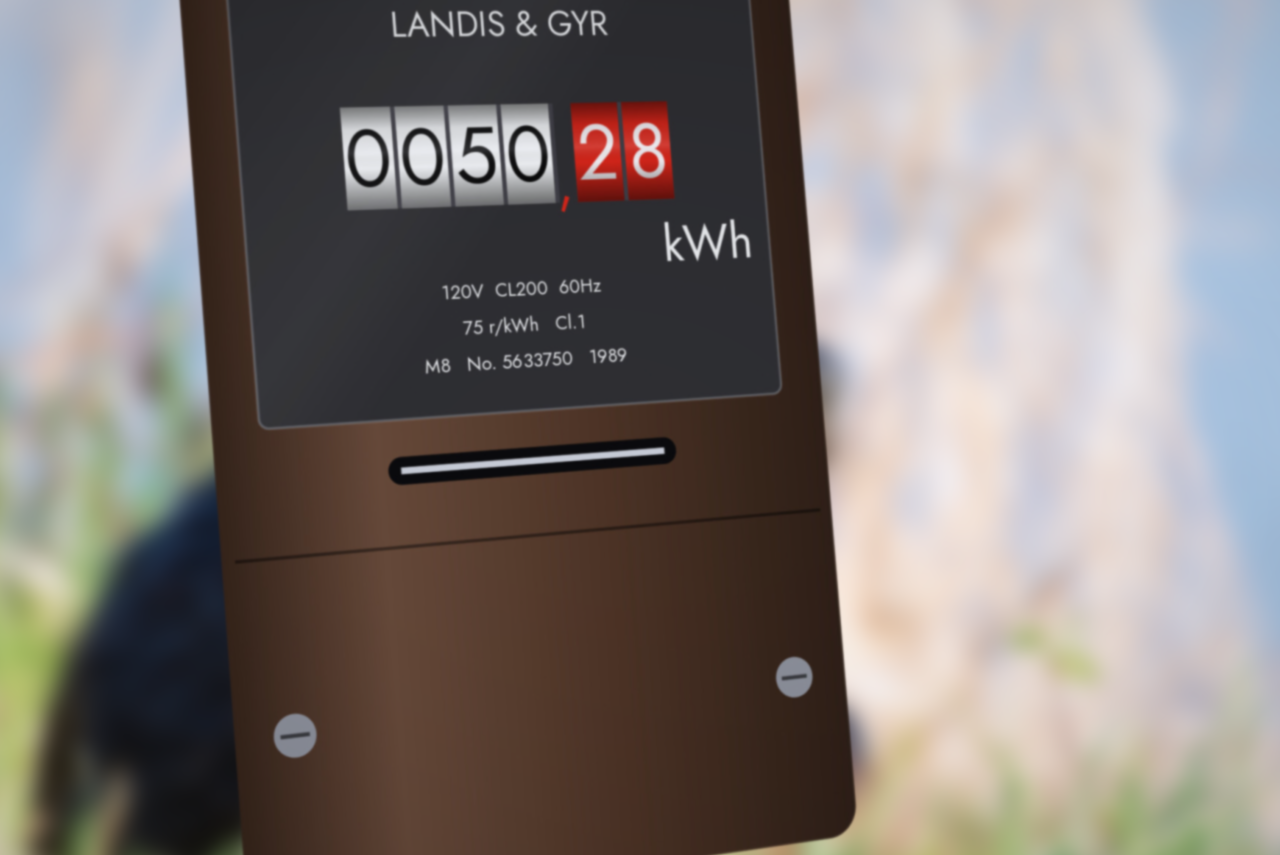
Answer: 50.28 kWh
